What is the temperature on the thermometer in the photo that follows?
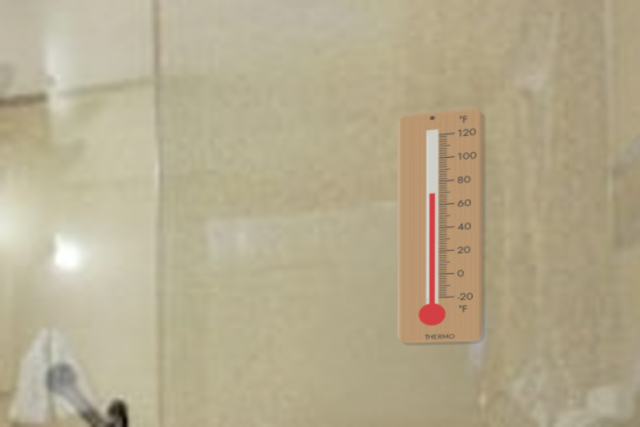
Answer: 70 °F
